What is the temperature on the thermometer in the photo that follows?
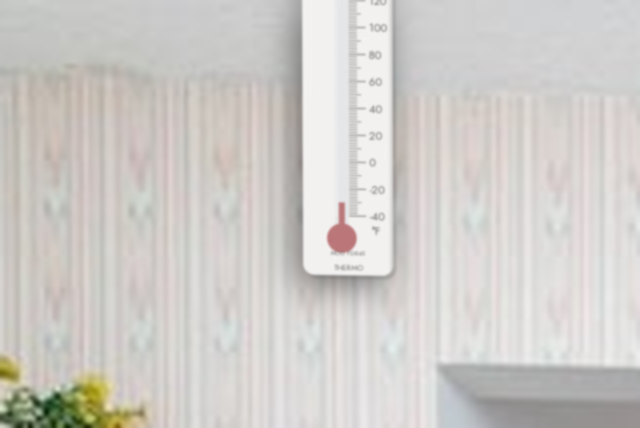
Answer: -30 °F
